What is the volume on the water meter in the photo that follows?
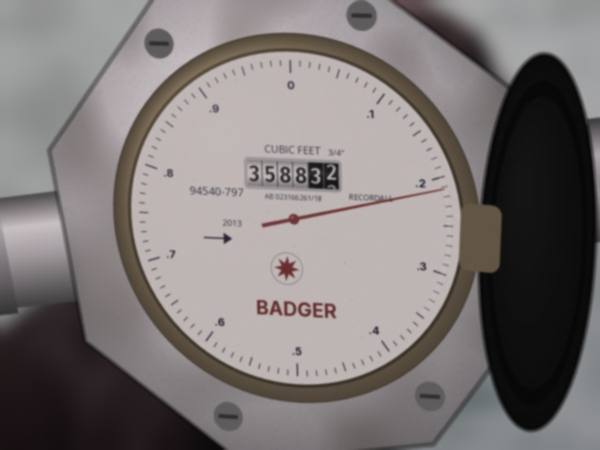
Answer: 358832.21 ft³
